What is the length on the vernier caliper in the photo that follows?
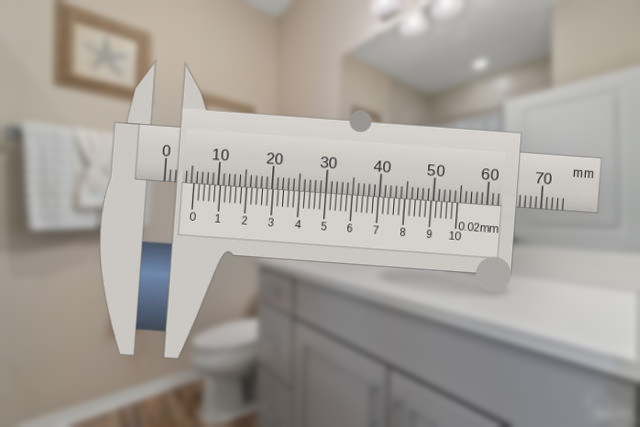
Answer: 5.5 mm
